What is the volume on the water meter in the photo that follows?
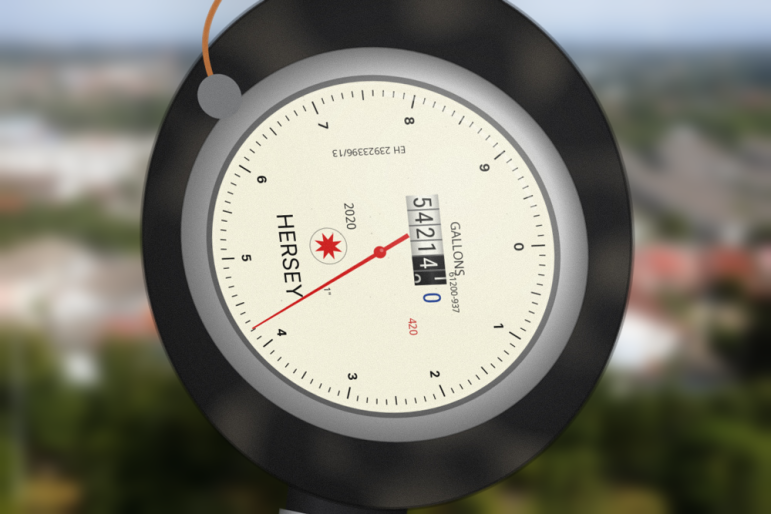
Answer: 5421414.2 gal
